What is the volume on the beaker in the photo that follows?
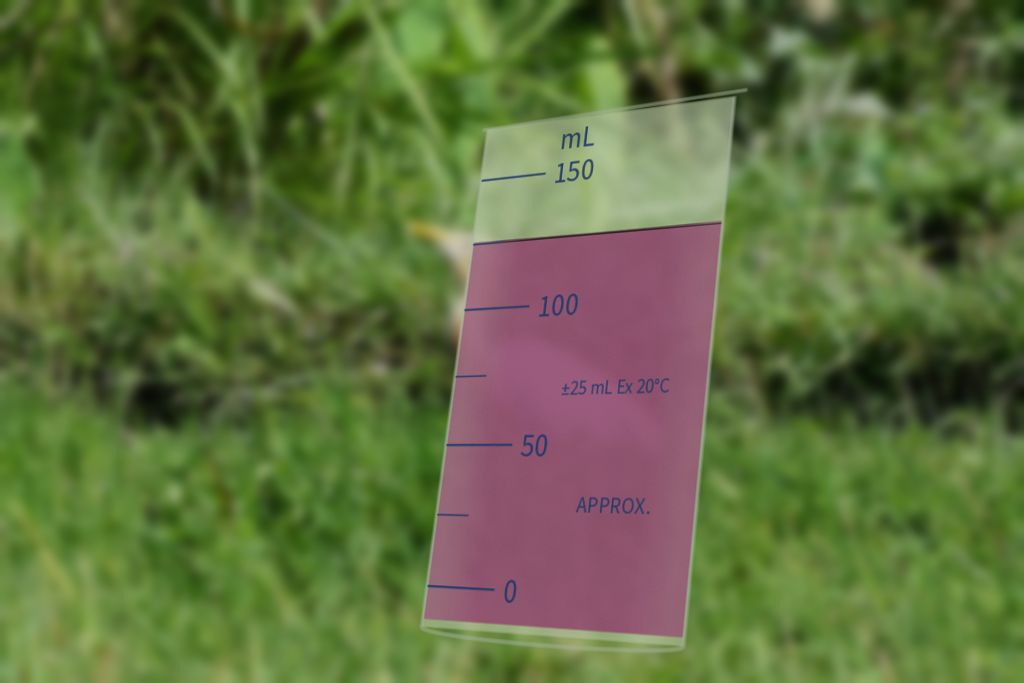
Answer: 125 mL
